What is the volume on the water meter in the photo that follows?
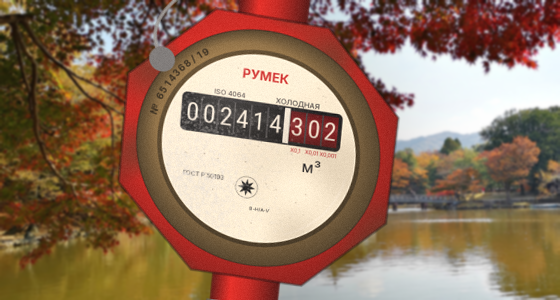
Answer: 2414.302 m³
